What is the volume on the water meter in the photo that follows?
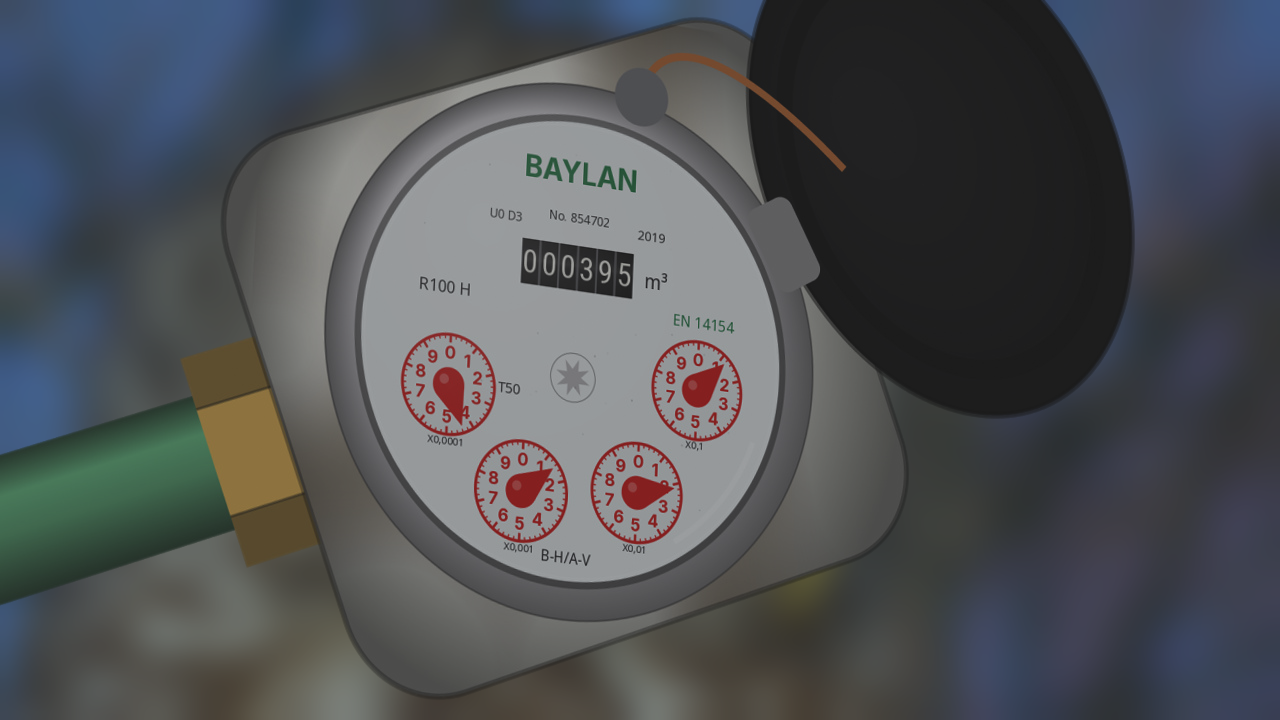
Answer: 395.1214 m³
